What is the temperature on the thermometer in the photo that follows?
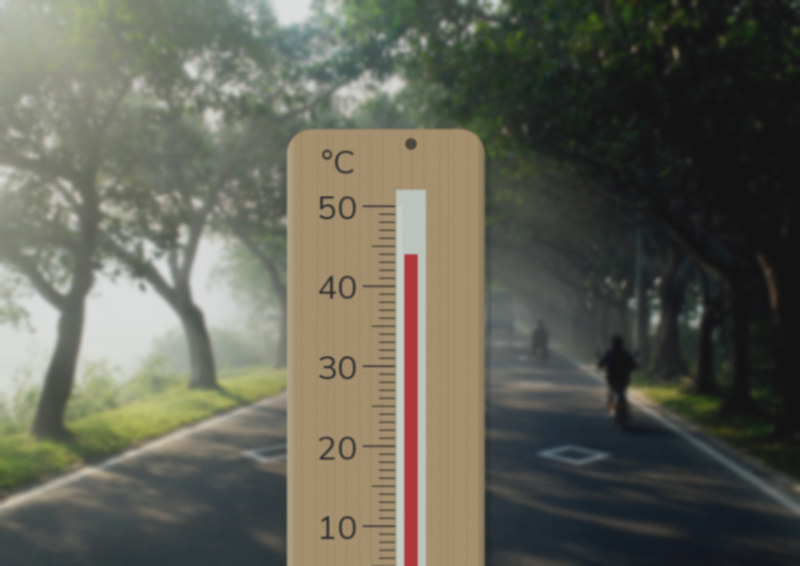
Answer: 44 °C
